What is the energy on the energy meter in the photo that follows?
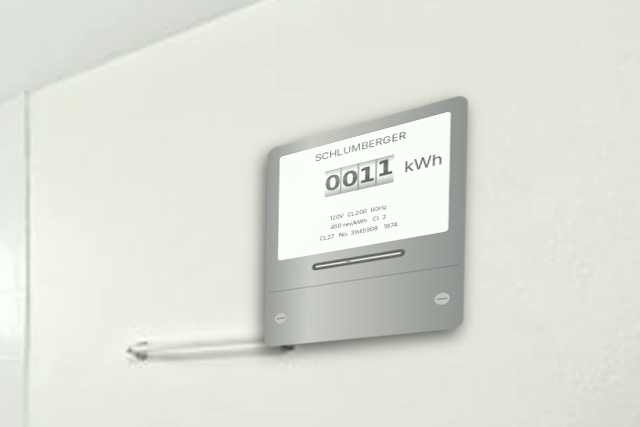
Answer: 11 kWh
